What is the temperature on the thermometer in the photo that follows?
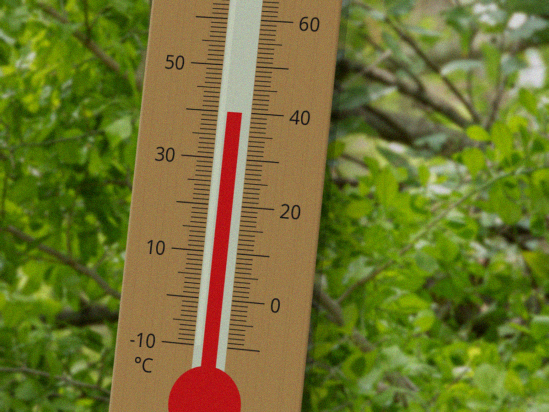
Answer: 40 °C
